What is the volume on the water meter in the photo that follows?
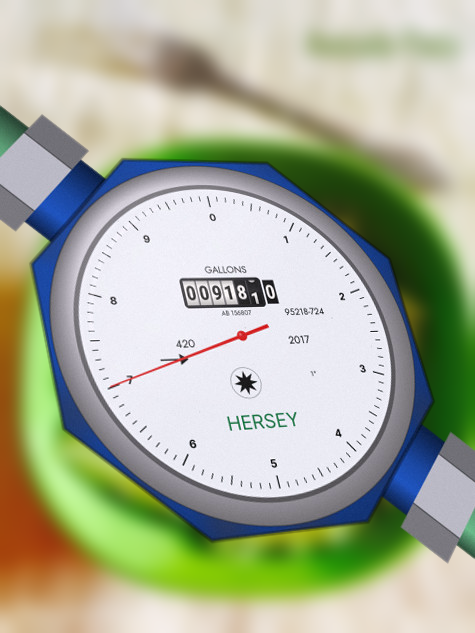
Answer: 91807.0 gal
